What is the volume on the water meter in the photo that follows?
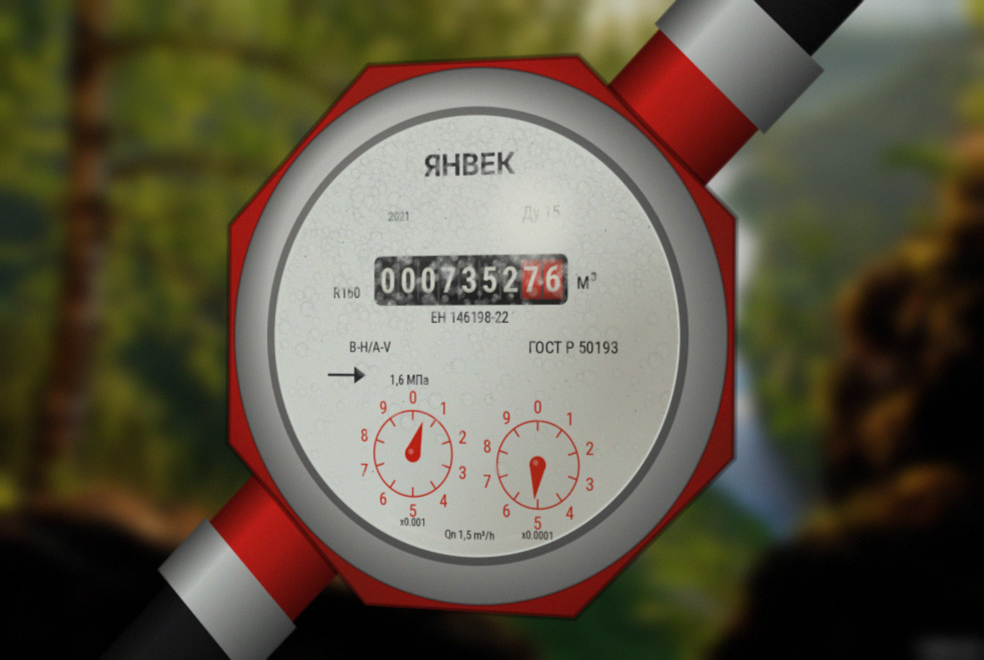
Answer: 7352.7605 m³
